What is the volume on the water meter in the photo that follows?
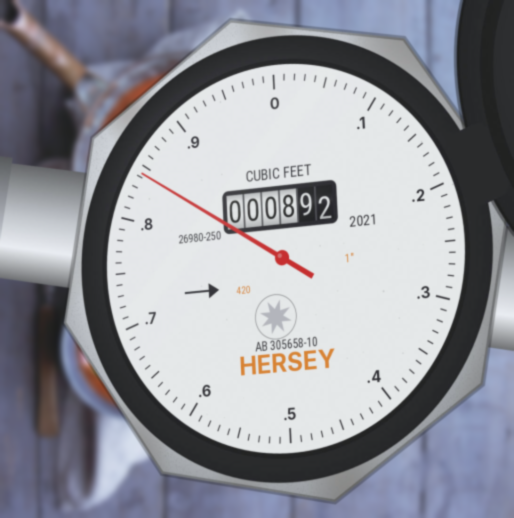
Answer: 891.84 ft³
